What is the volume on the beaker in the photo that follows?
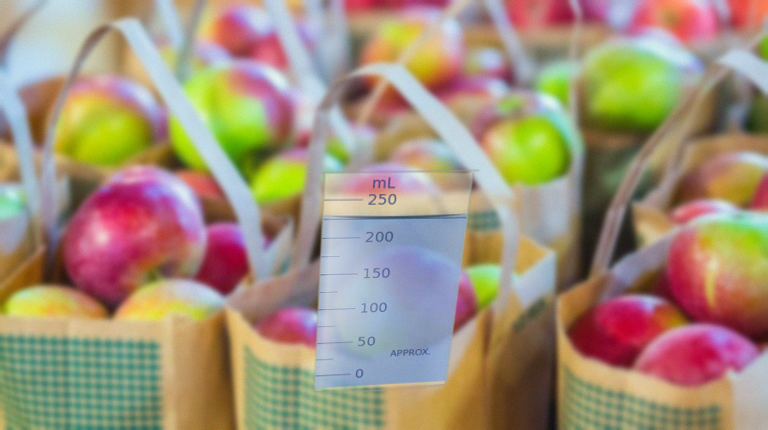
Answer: 225 mL
